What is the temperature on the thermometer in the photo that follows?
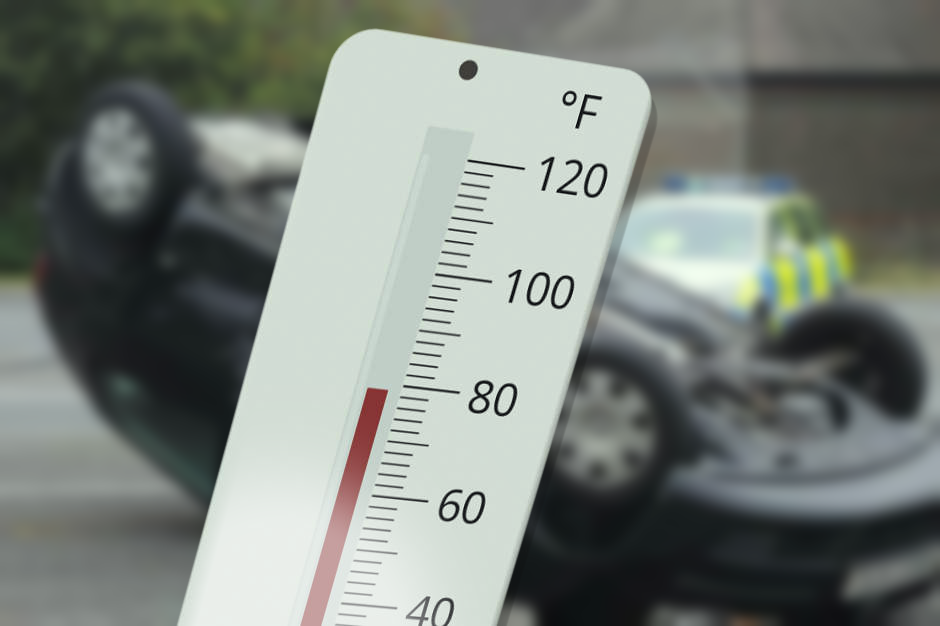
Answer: 79 °F
